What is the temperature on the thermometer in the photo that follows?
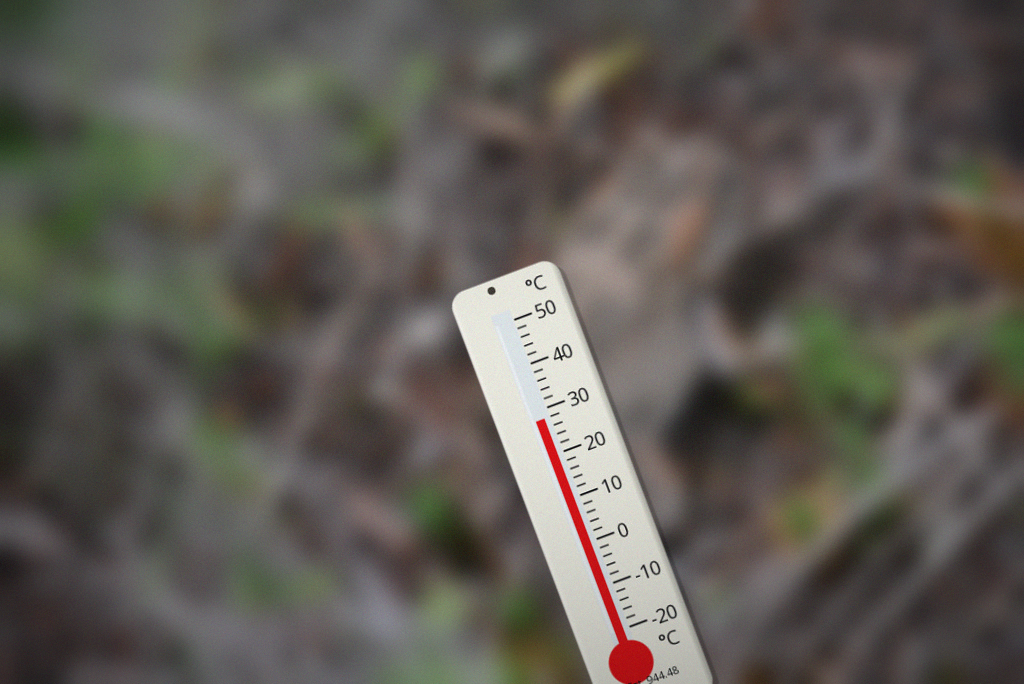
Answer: 28 °C
